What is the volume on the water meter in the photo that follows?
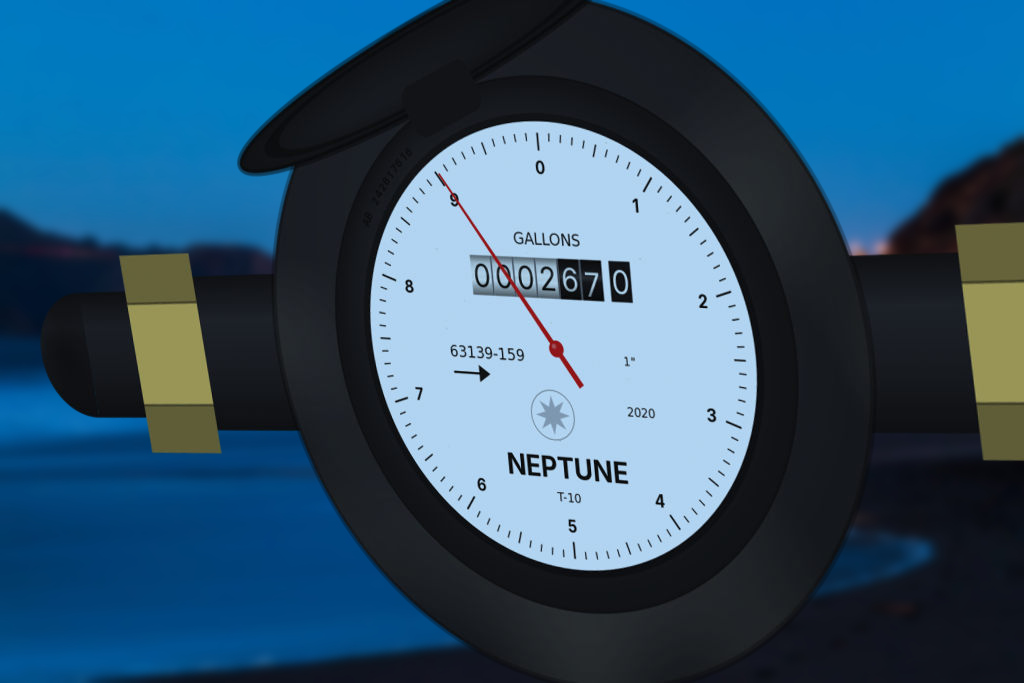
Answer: 2669.0 gal
